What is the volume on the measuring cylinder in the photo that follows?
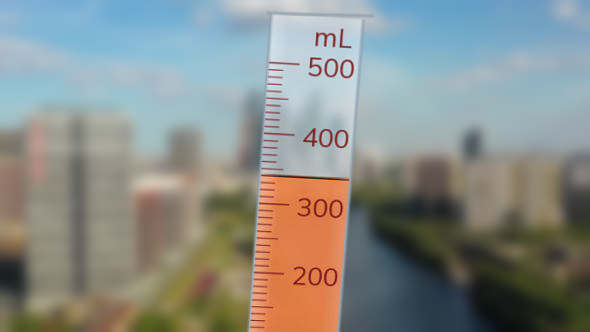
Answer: 340 mL
